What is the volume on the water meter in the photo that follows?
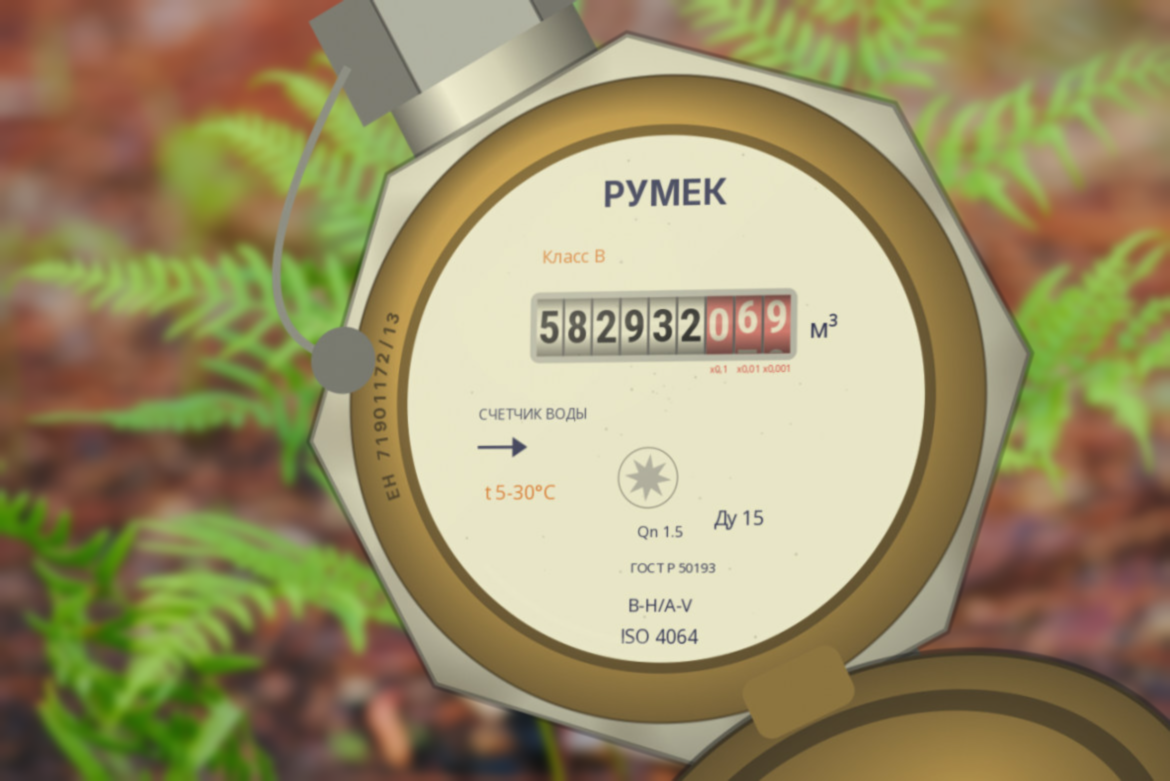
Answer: 582932.069 m³
